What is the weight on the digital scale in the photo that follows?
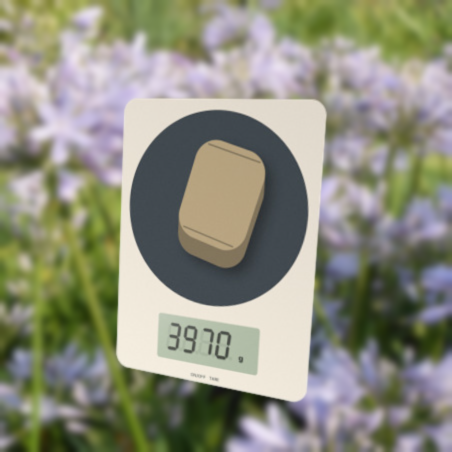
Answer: 3970 g
